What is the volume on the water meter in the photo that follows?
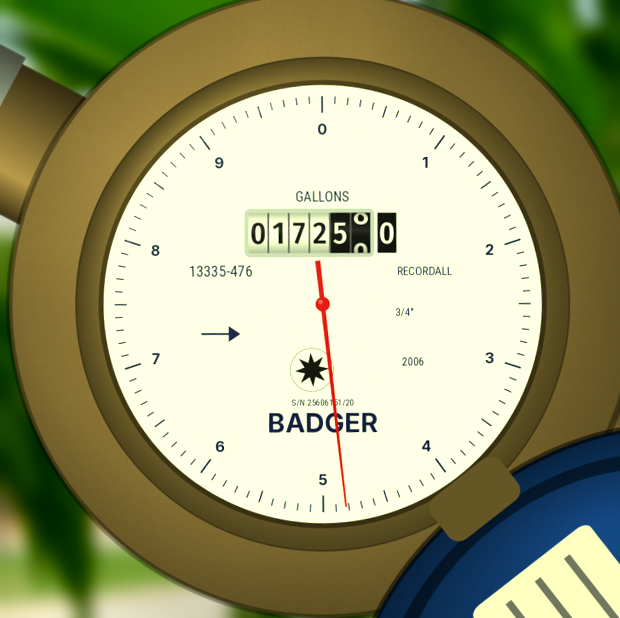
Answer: 172584.8 gal
